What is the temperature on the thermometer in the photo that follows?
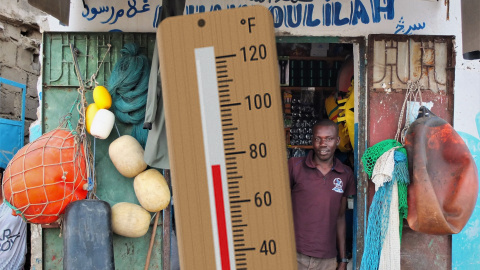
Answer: 76 °F
